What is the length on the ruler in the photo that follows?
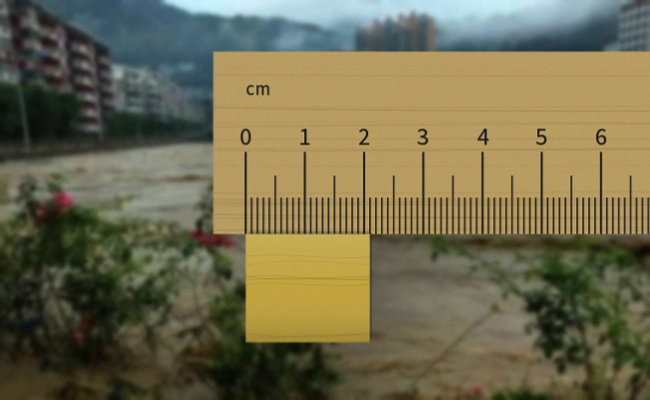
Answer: 2.1 cm
